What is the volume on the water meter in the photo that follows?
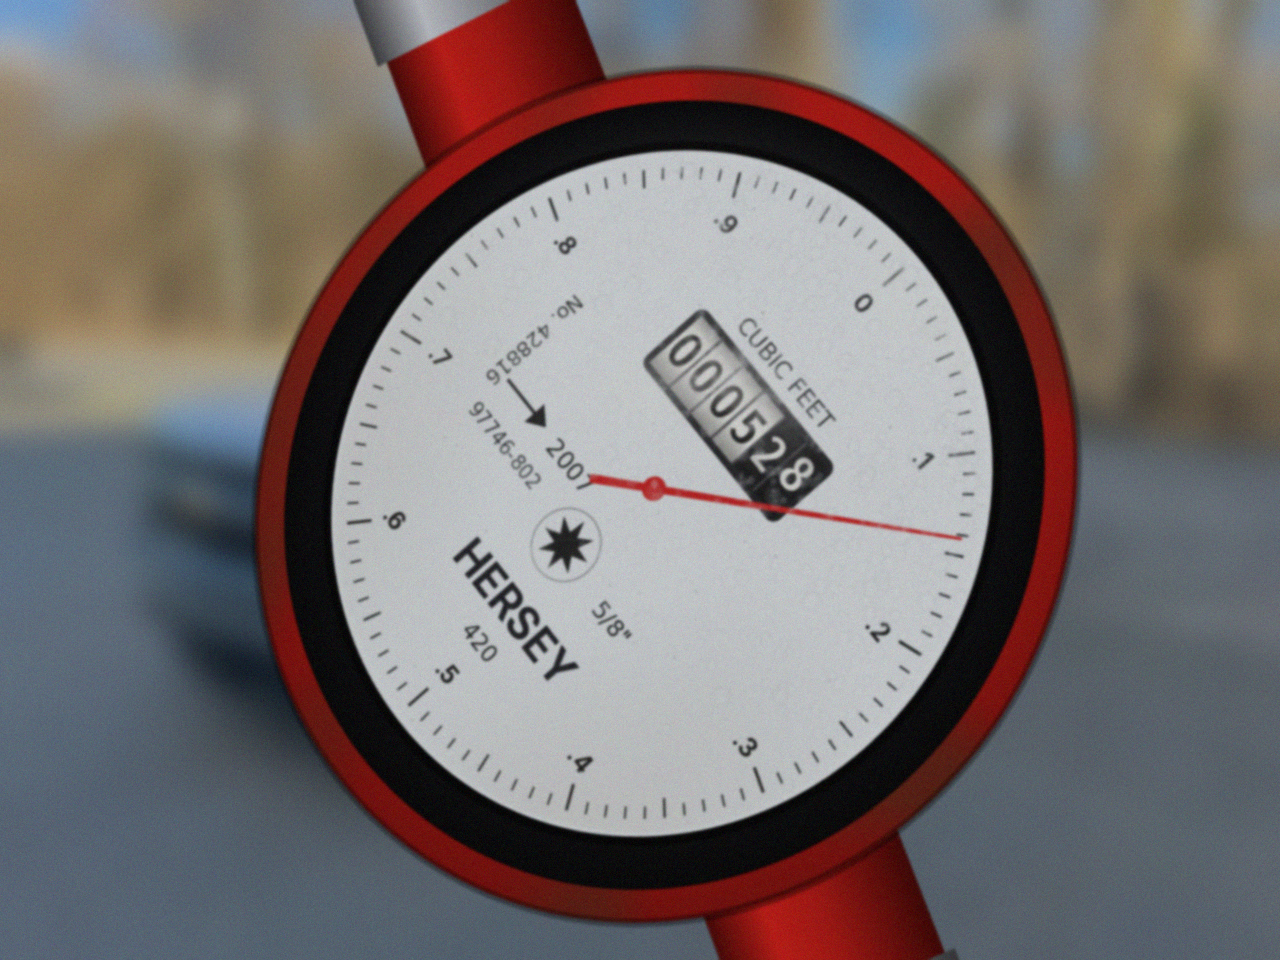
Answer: 528.14 ft³
